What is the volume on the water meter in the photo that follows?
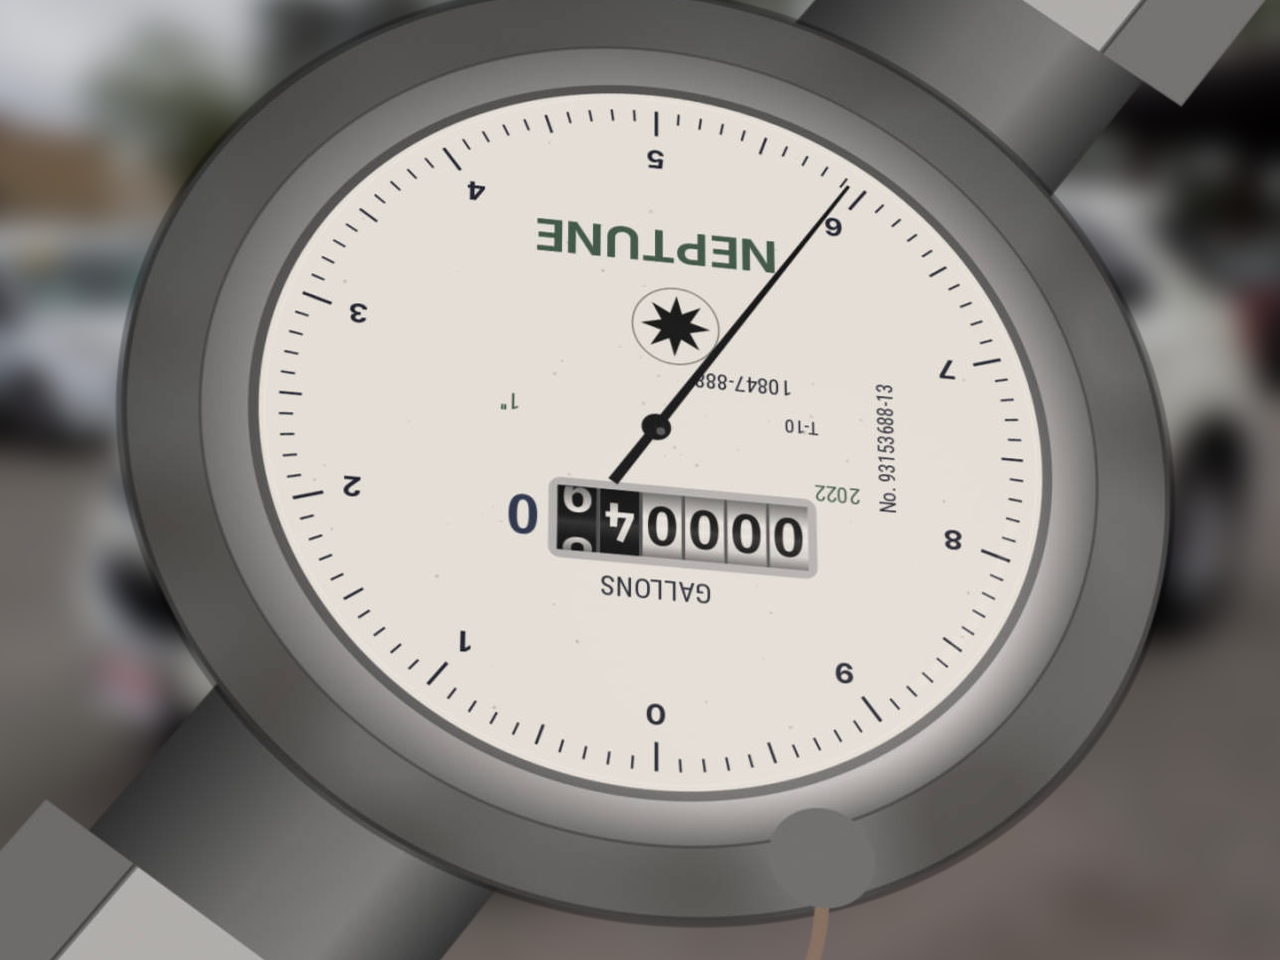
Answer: 485.9 gal
